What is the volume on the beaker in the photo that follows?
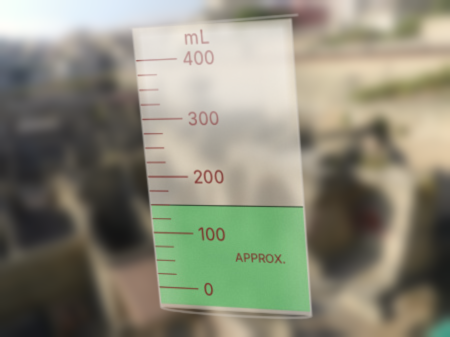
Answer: 150 mL
